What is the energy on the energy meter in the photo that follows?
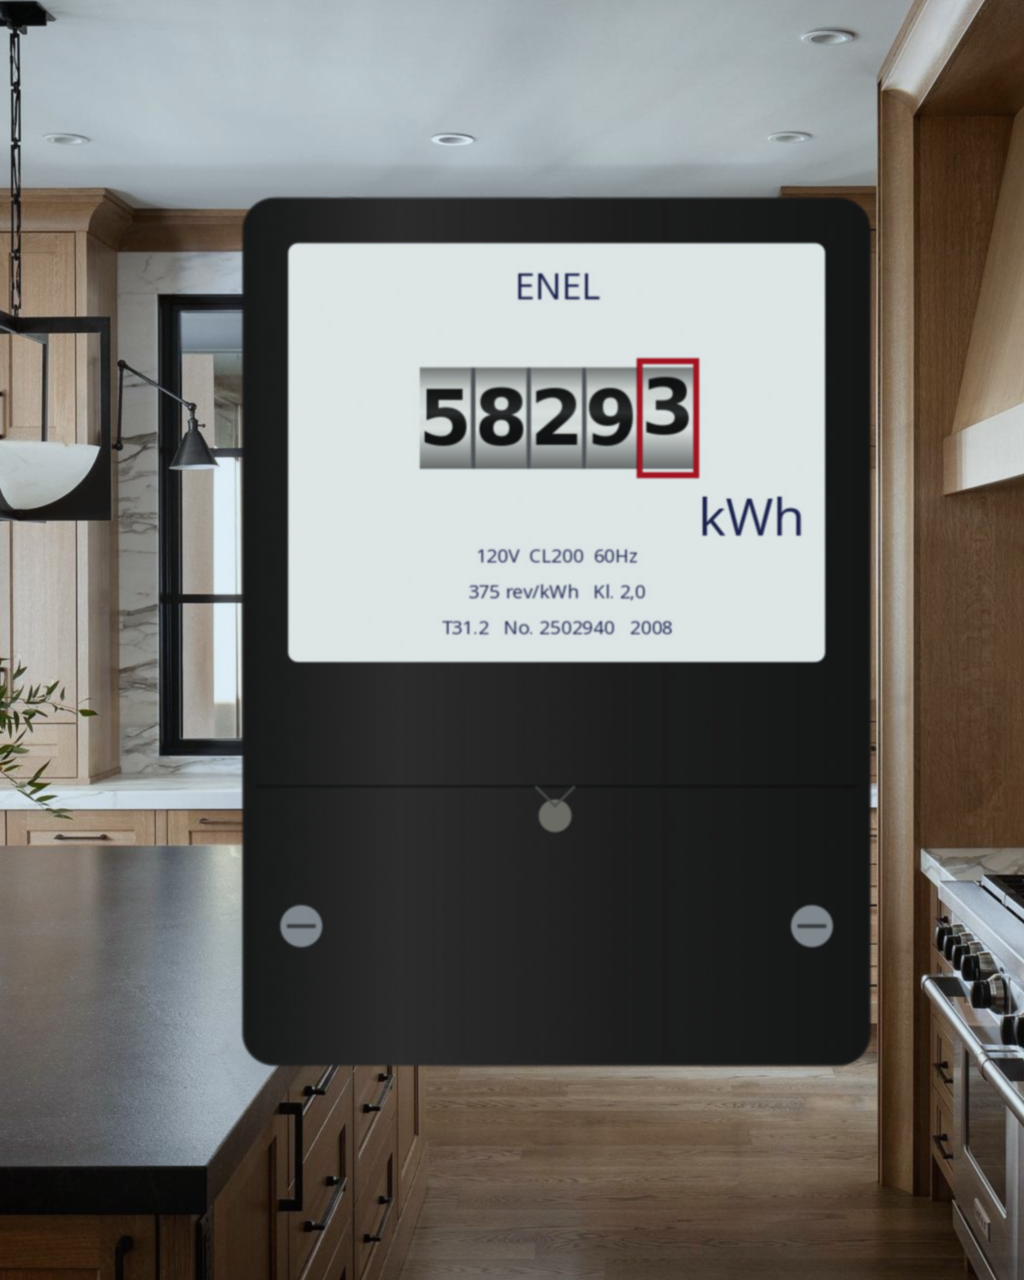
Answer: 5829.3 kWh
